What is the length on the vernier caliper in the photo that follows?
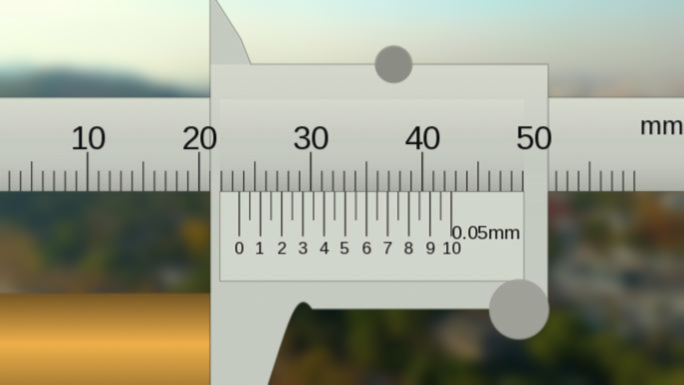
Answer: 23.6 mm
